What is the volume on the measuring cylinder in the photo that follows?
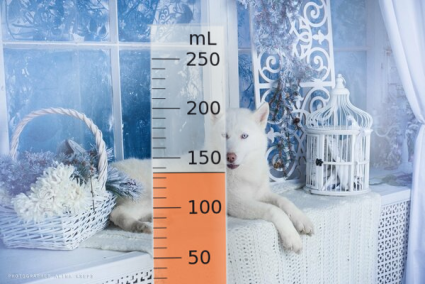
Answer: 135 mL
